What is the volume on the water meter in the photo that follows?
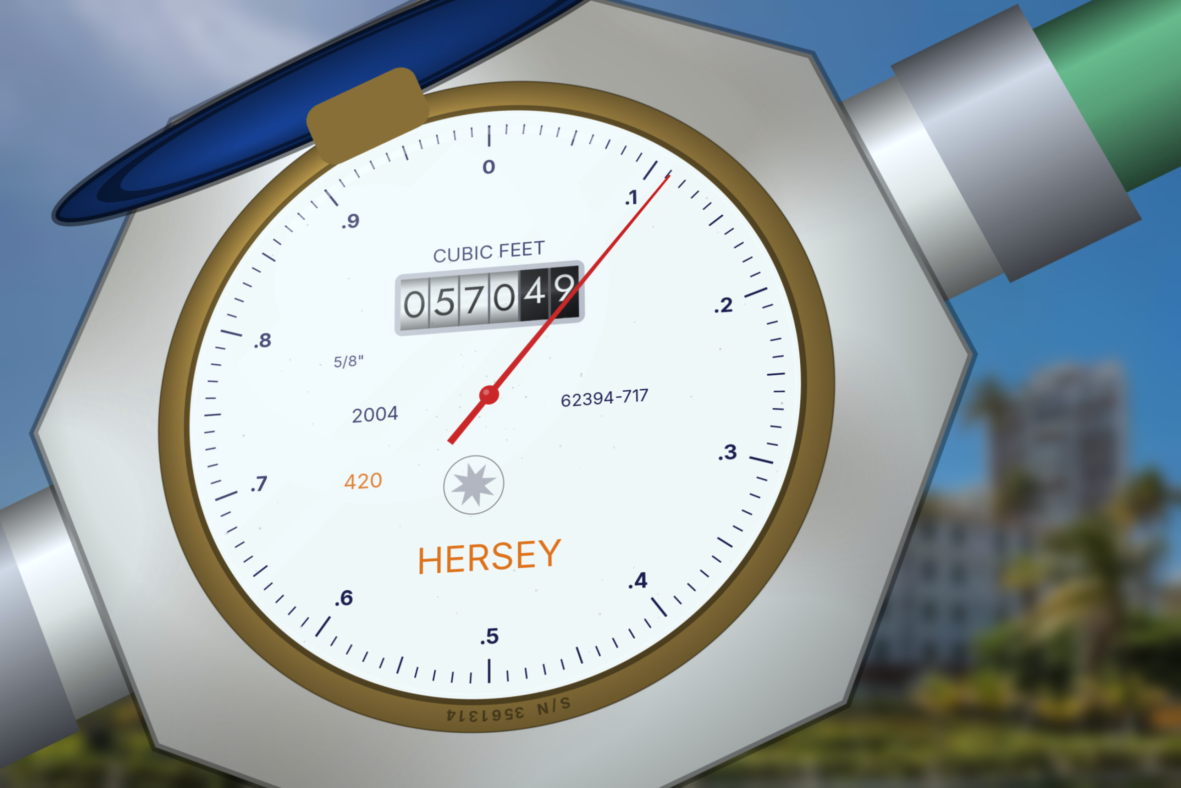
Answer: 57049.11 ft³
